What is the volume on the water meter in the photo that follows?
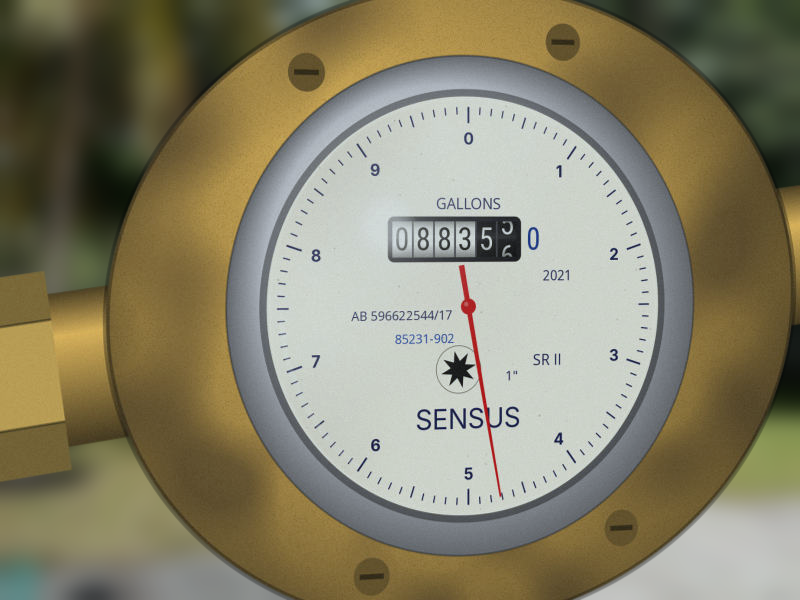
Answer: 883554.7 gal
